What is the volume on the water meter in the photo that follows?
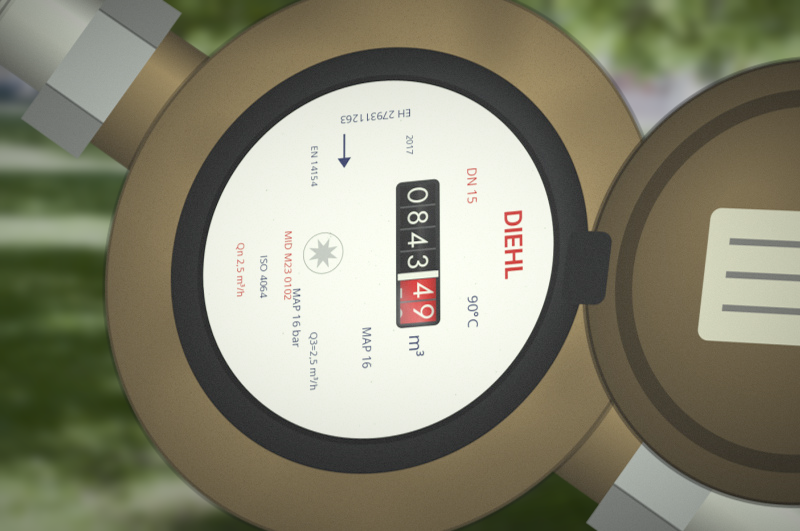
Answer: 843.49 m³
